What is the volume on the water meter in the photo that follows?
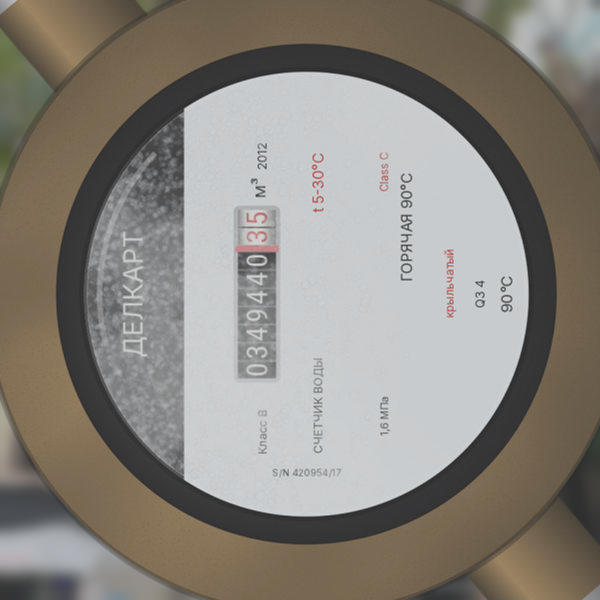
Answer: 349440.35 m³
